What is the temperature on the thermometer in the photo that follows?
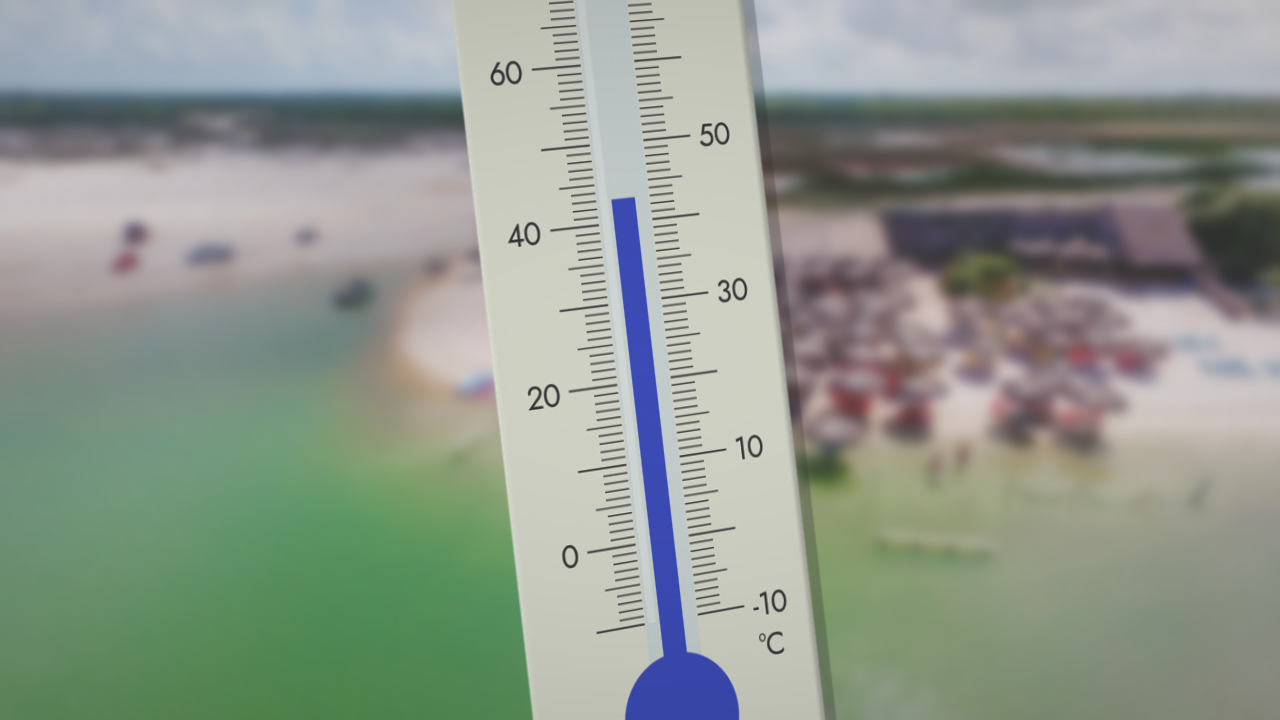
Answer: 43 °C
